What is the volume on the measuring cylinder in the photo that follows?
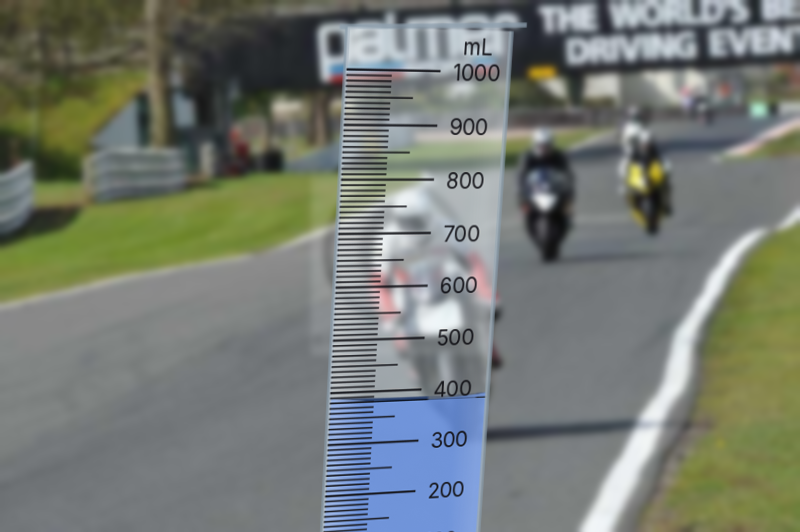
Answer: 380 mL
